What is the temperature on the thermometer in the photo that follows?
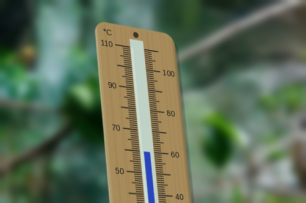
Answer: 60 °C
